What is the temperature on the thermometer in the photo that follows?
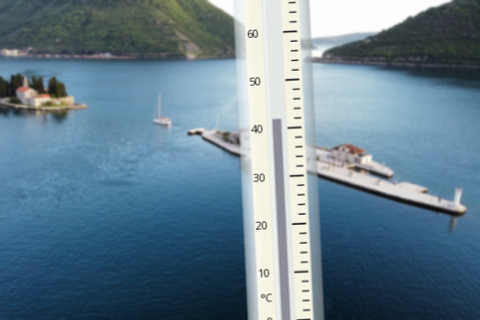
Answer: 42 °C
